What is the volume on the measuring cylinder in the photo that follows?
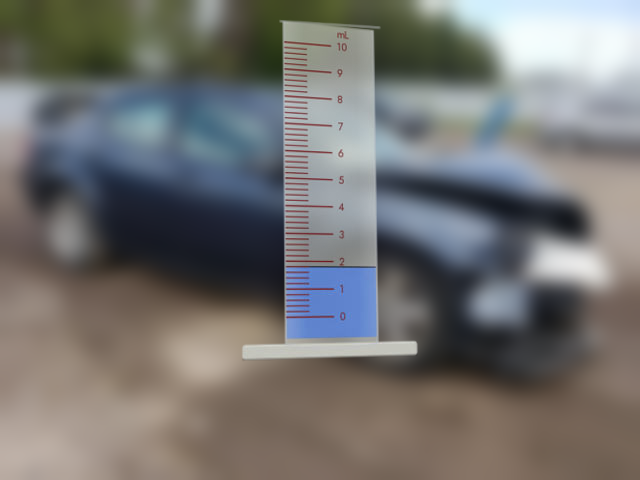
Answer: 1.8 mL
